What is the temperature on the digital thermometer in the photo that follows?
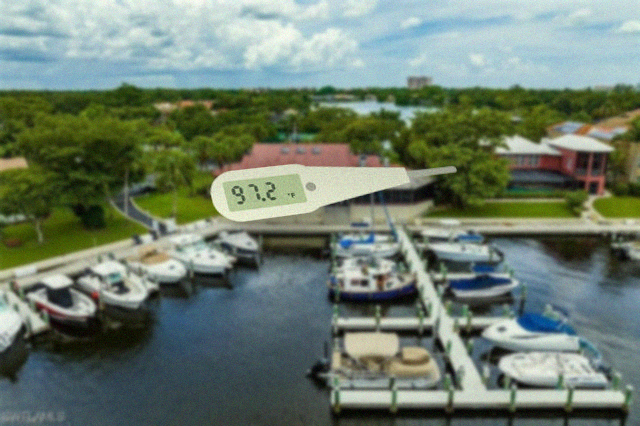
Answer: 97.2 °F
